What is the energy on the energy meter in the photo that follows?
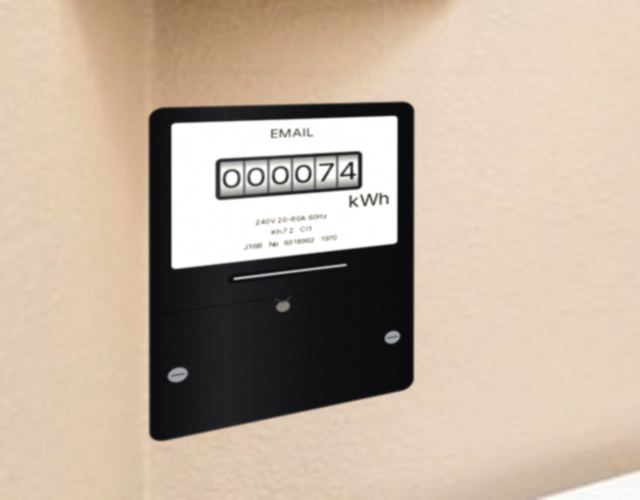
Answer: 74 kWh
